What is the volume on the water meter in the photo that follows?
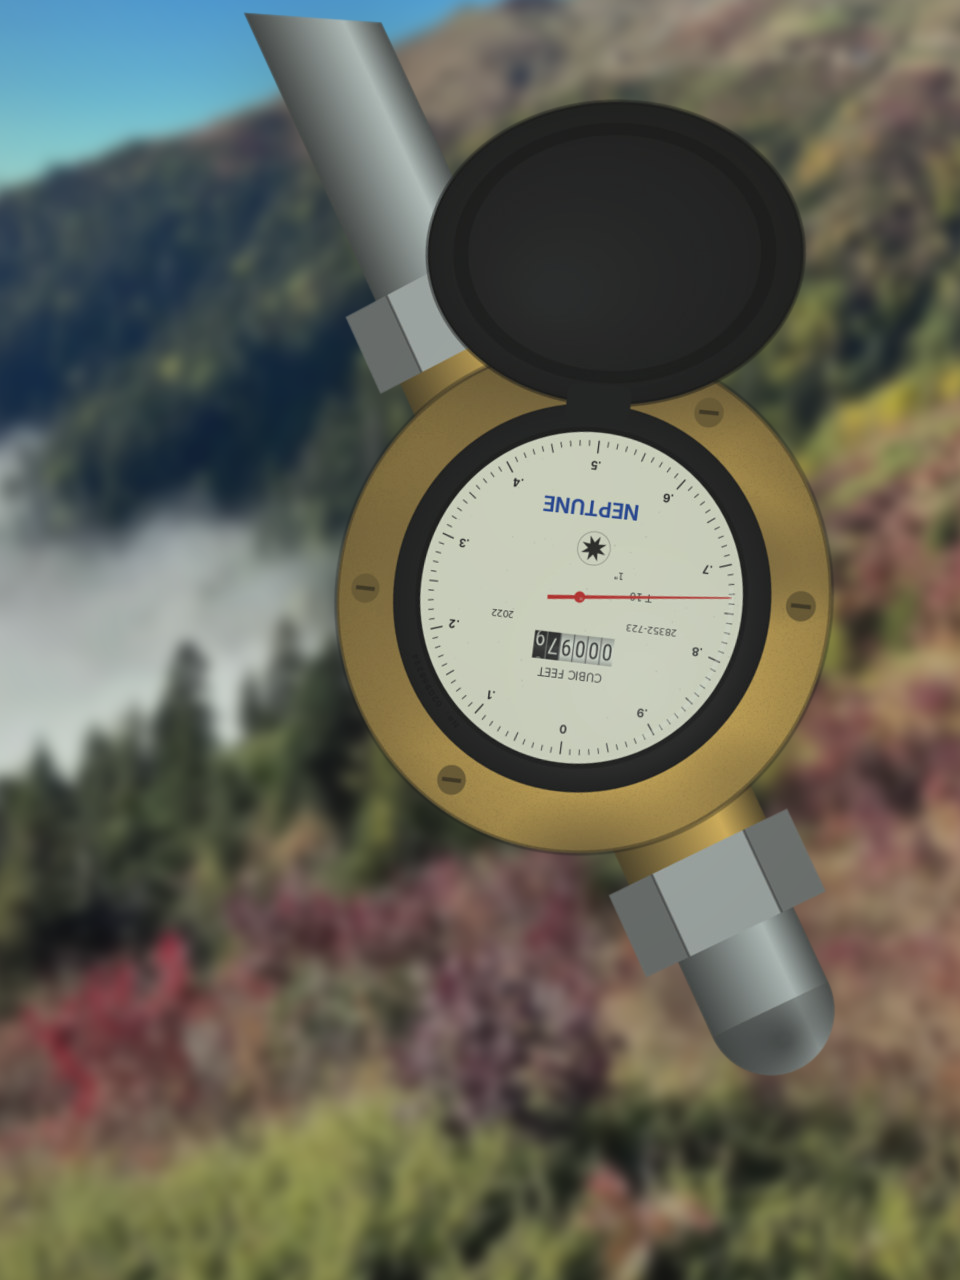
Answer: 978.73 ft³
